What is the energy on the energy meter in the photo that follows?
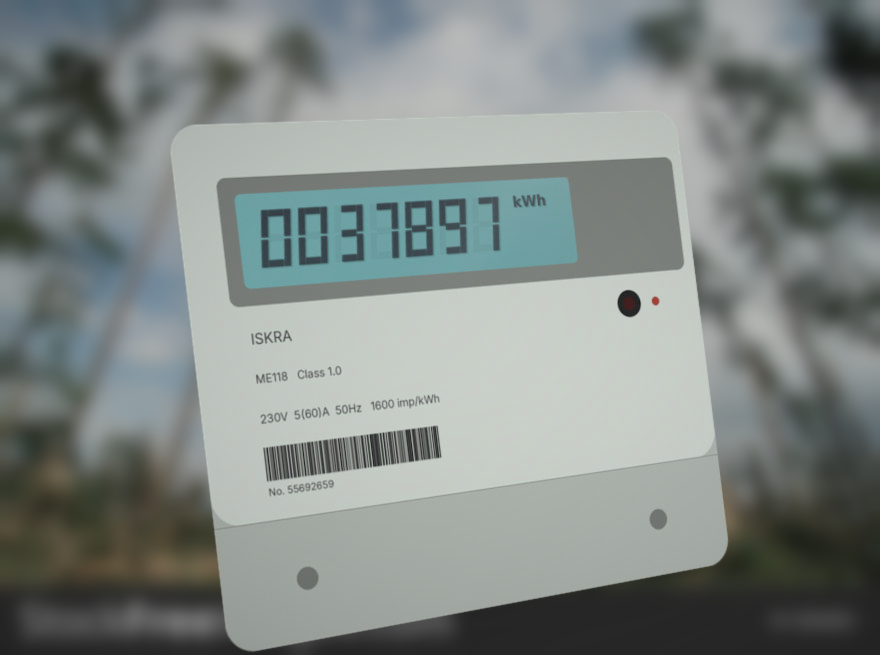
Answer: 37897 kWh
